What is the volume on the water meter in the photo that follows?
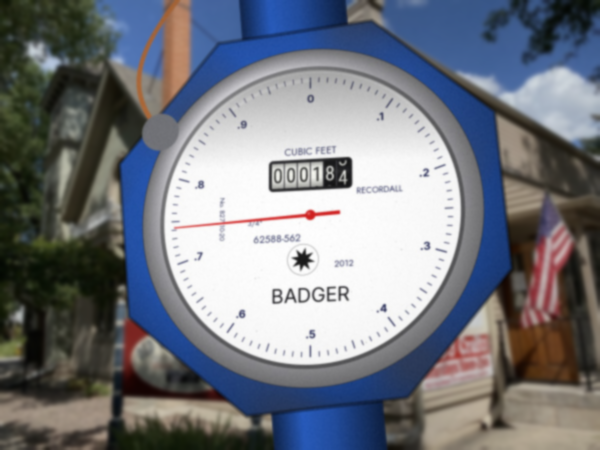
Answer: 183.74 ft³
